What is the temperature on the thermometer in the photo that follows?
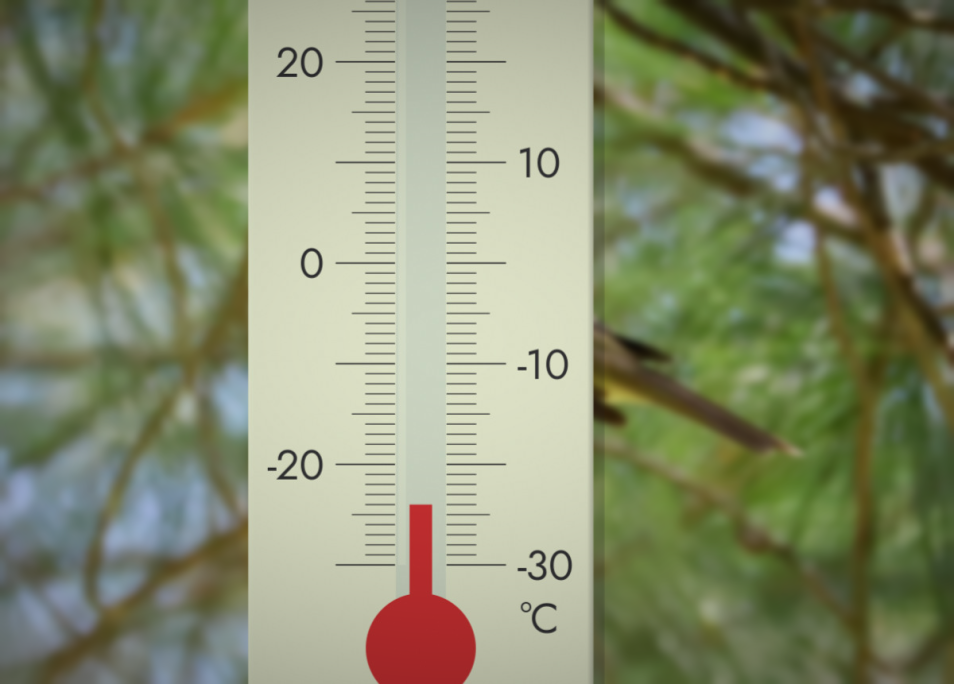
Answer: -24 °C
